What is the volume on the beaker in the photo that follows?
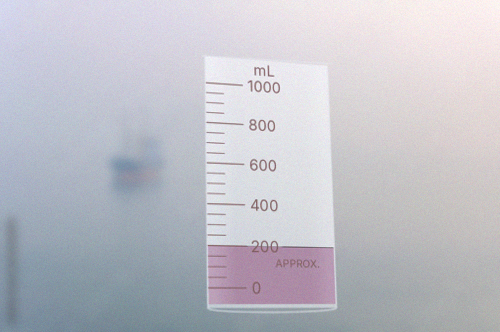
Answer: 200 mL
